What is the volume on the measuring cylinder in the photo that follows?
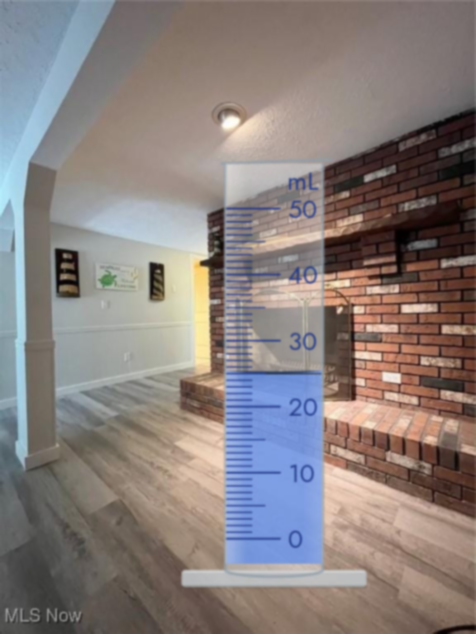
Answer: 25 mL
